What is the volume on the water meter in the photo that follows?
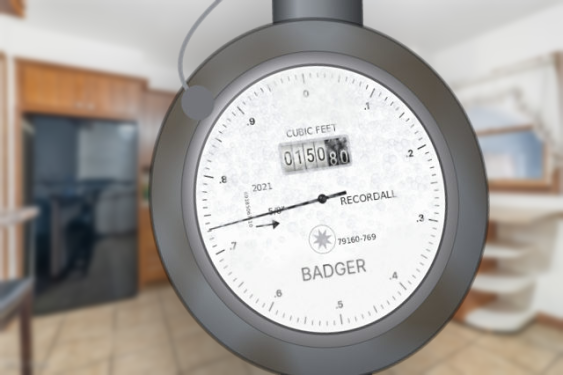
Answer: 15079.73 ft³
